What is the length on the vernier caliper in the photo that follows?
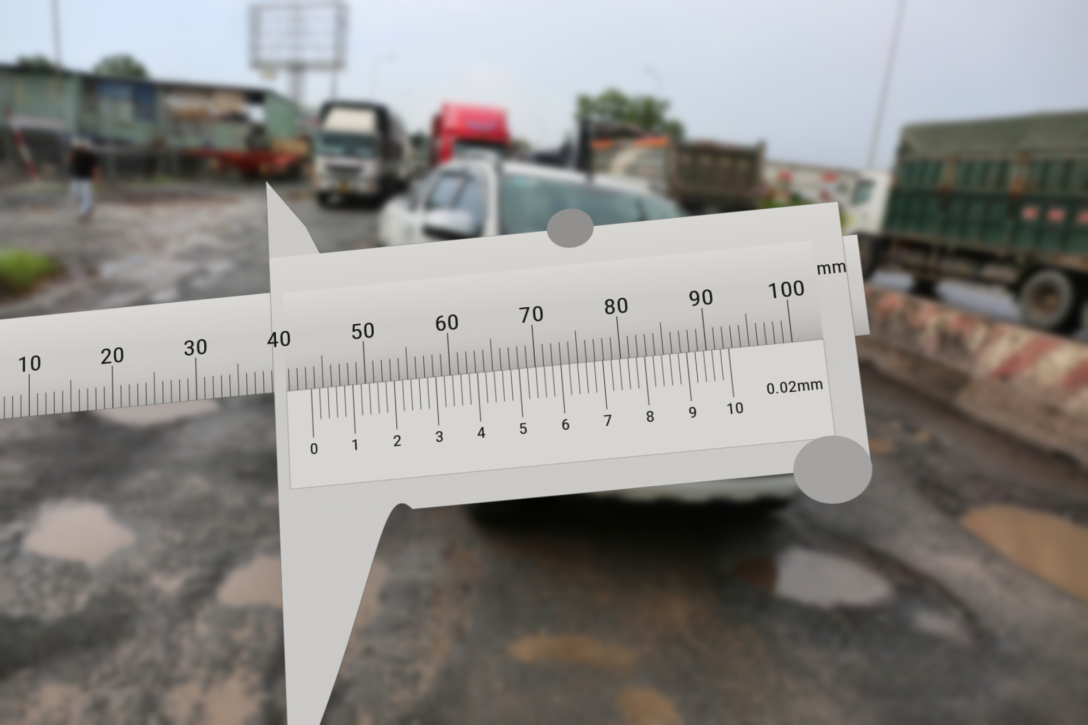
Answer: 43.6 mm
